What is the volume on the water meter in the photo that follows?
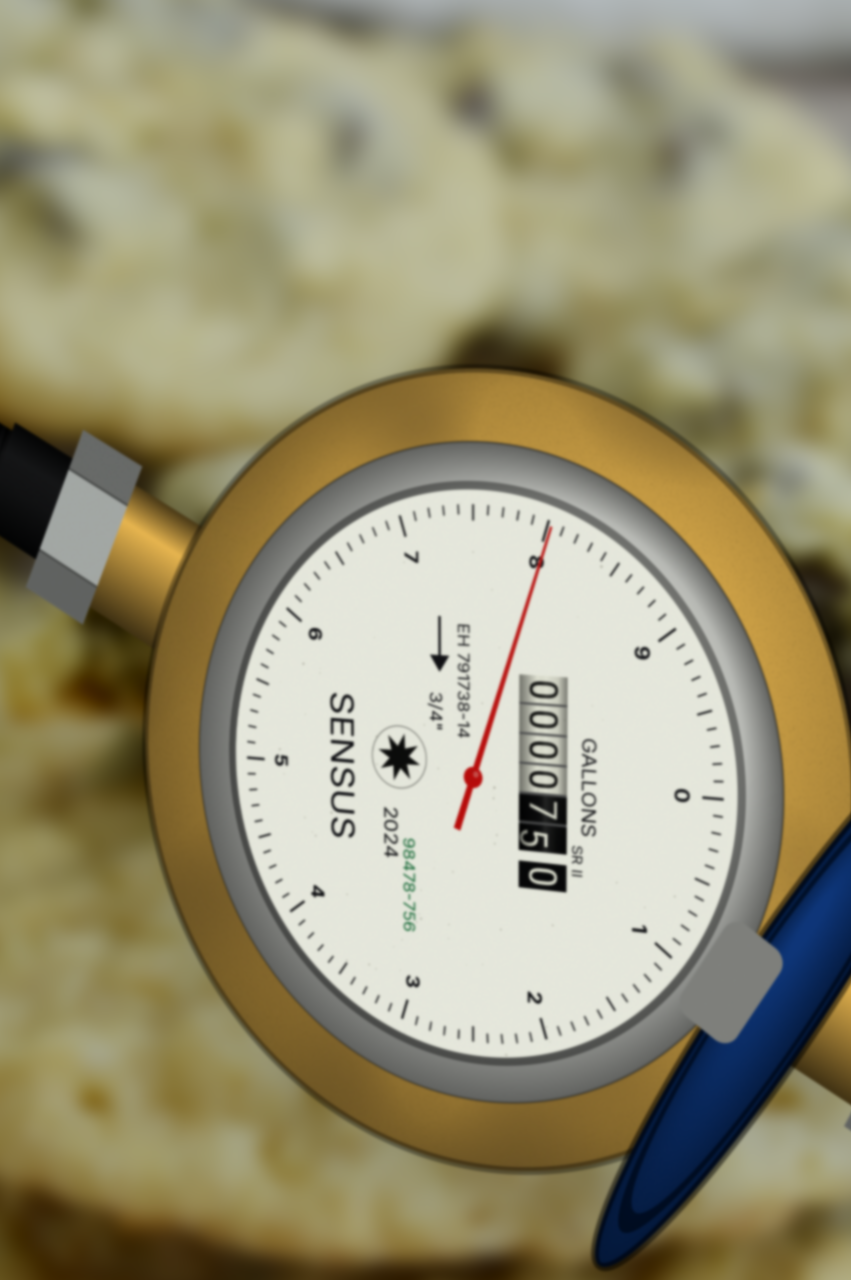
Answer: 748.0 gal
